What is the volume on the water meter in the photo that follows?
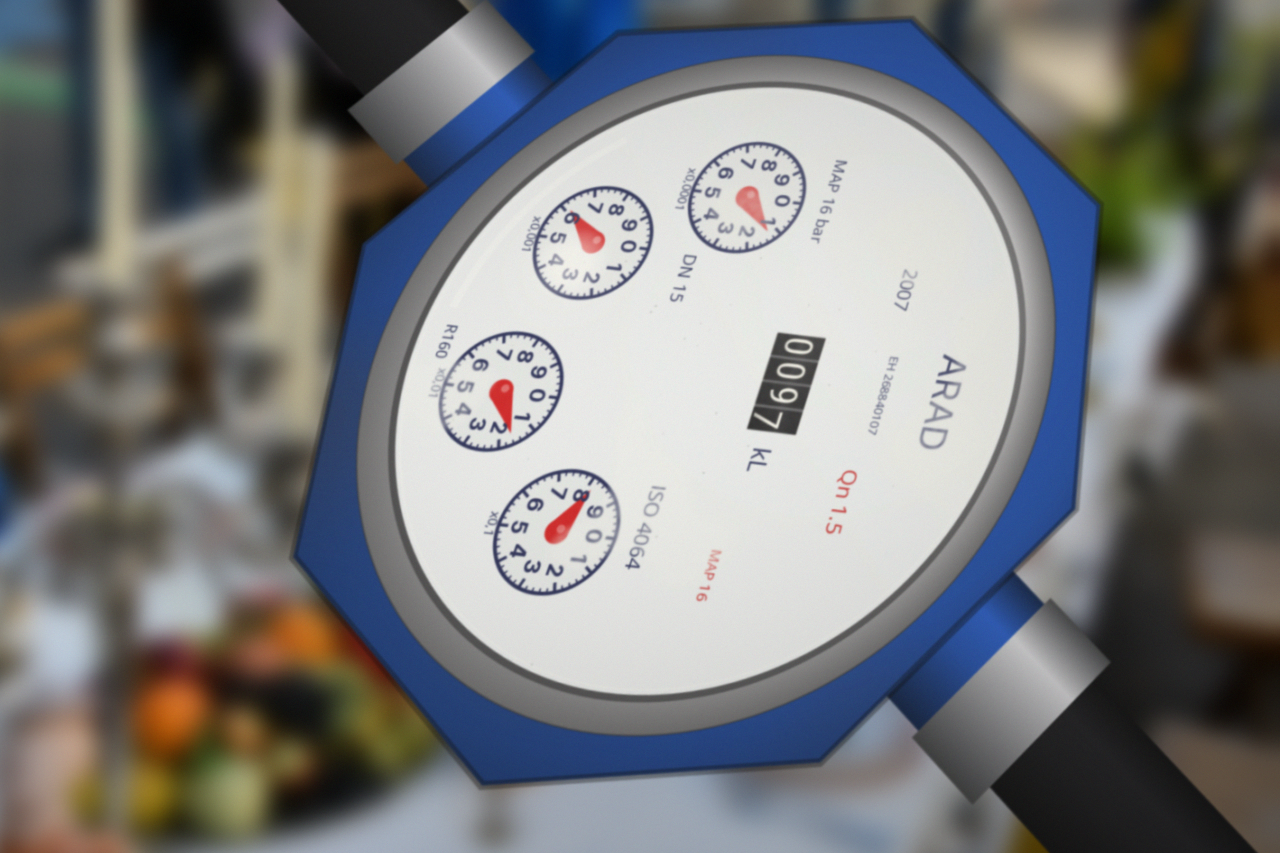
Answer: 96.8161 kL
